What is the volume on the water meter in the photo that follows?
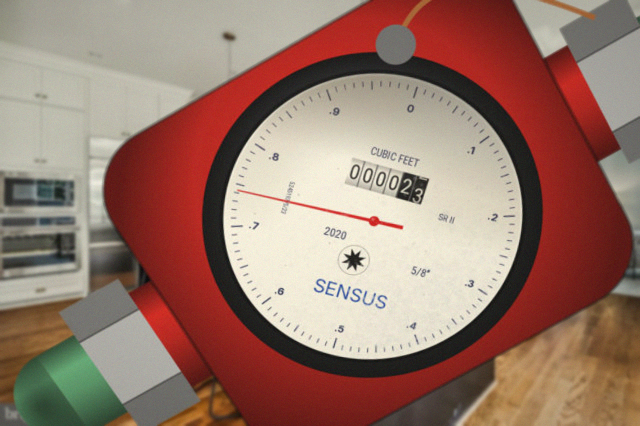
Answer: 22.74 ft³
